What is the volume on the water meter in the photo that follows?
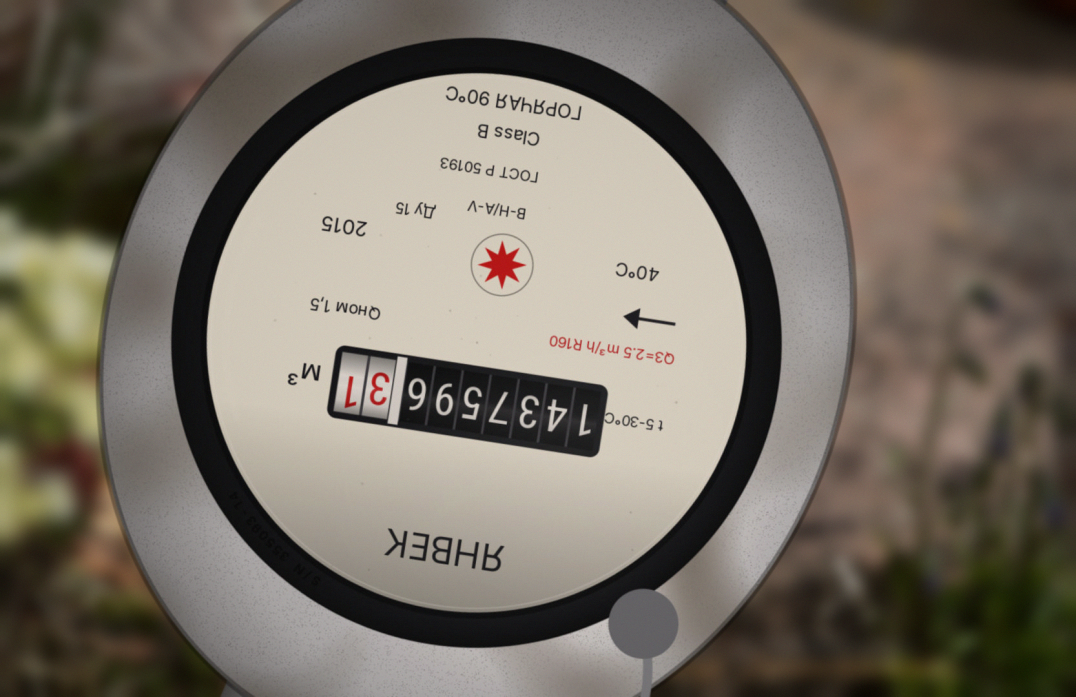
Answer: 1437596.31 m³
